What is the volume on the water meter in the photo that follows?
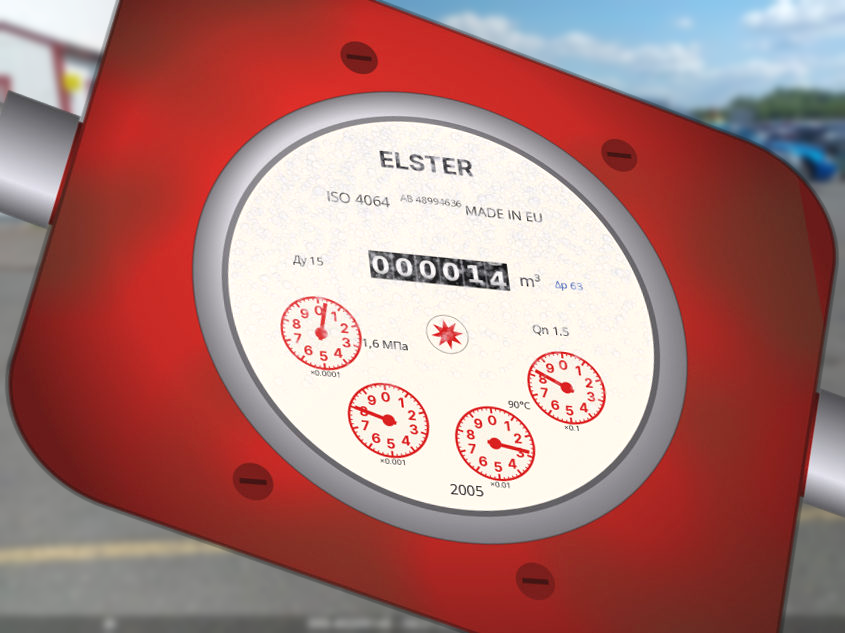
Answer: 13.8280 m³
